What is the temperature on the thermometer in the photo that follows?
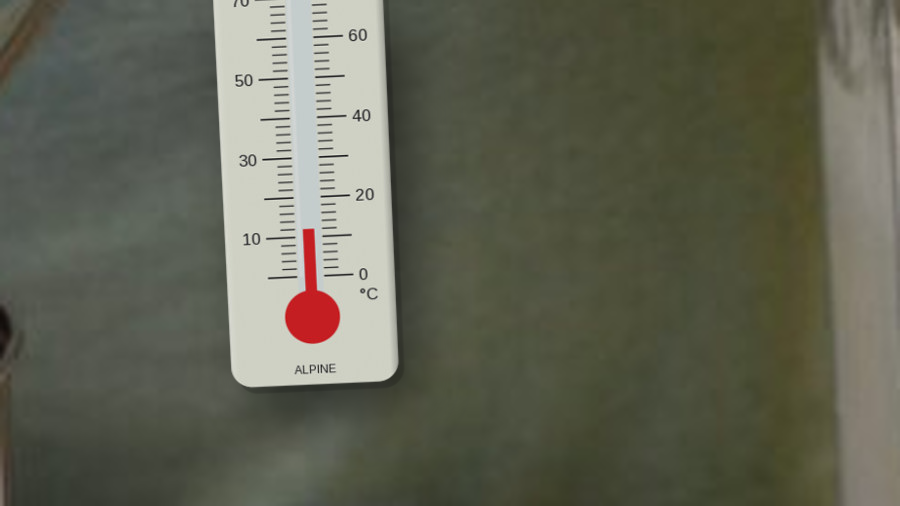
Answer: 12 °C
